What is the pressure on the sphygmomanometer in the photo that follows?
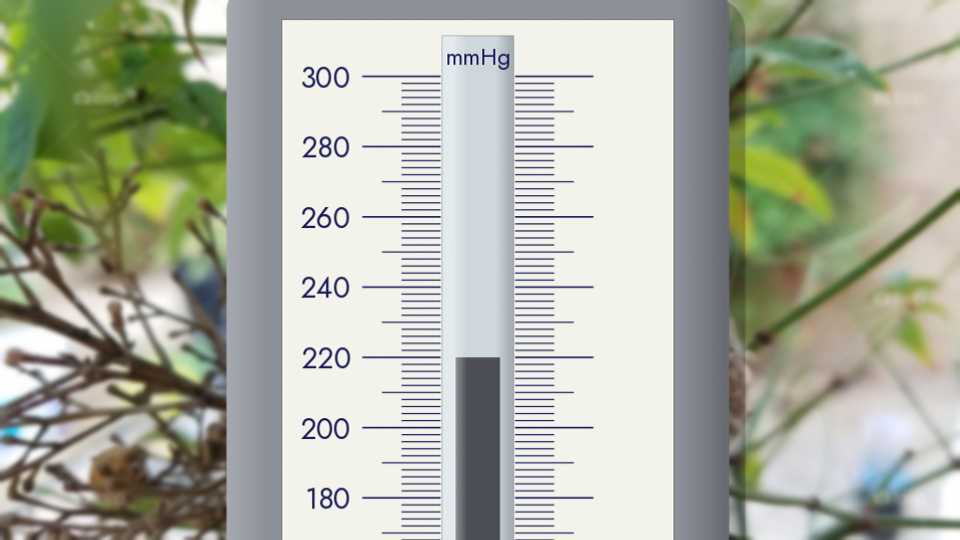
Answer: 220 mmHg
